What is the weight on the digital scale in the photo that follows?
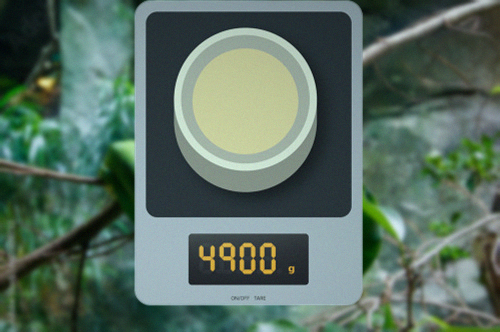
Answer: 4900 g
